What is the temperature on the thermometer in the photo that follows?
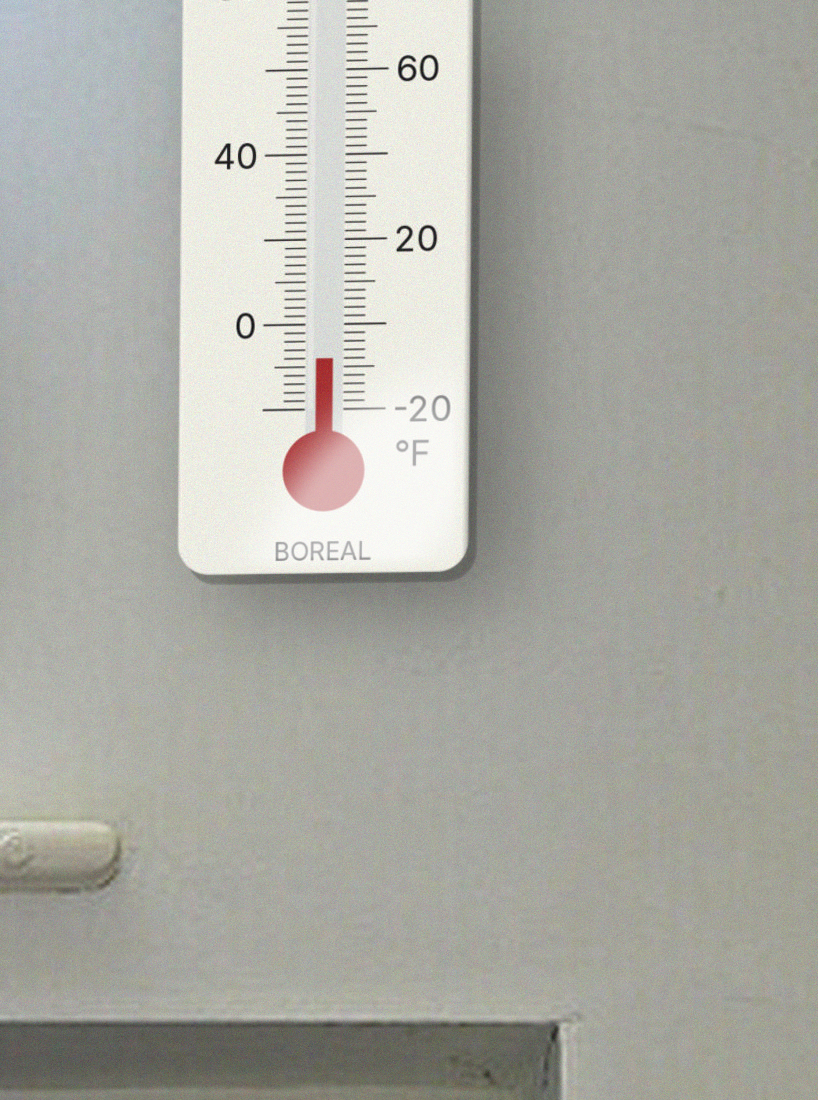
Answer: -8 °F
